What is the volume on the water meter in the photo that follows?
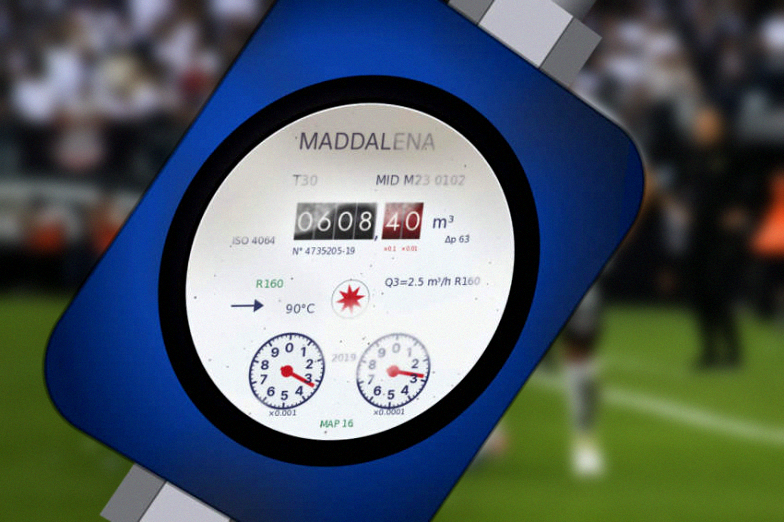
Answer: 608.4032 m³
